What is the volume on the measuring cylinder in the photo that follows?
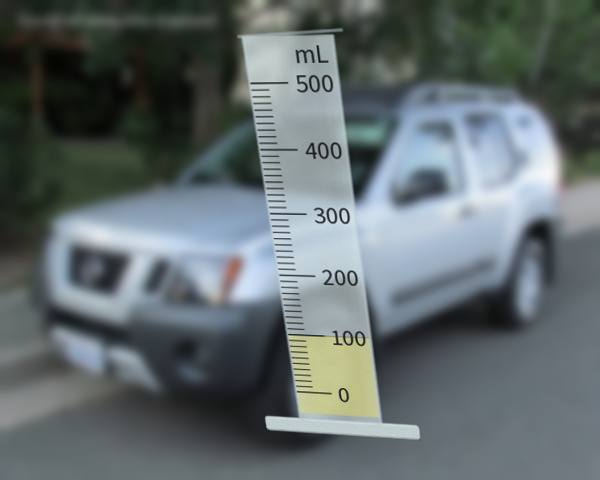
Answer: 100 mL
